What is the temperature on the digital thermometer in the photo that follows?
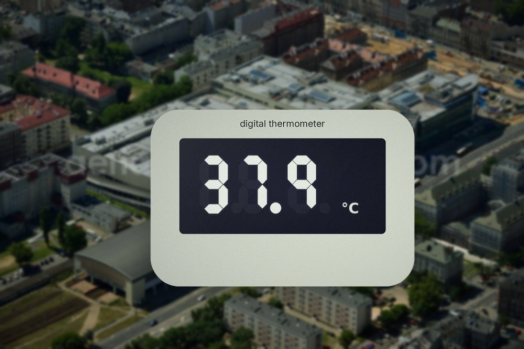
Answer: 37.9 °C
